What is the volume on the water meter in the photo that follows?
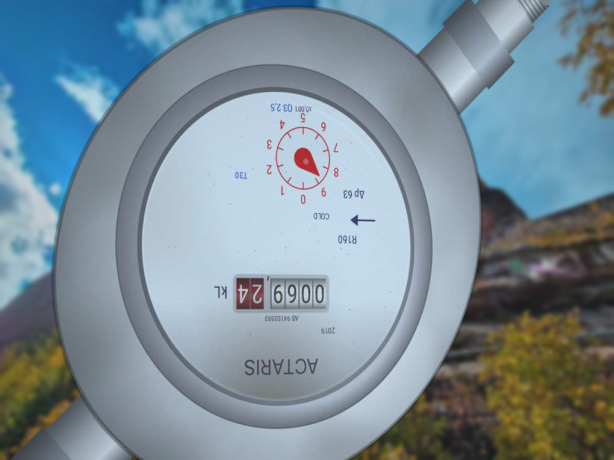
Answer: 69.248 kL
